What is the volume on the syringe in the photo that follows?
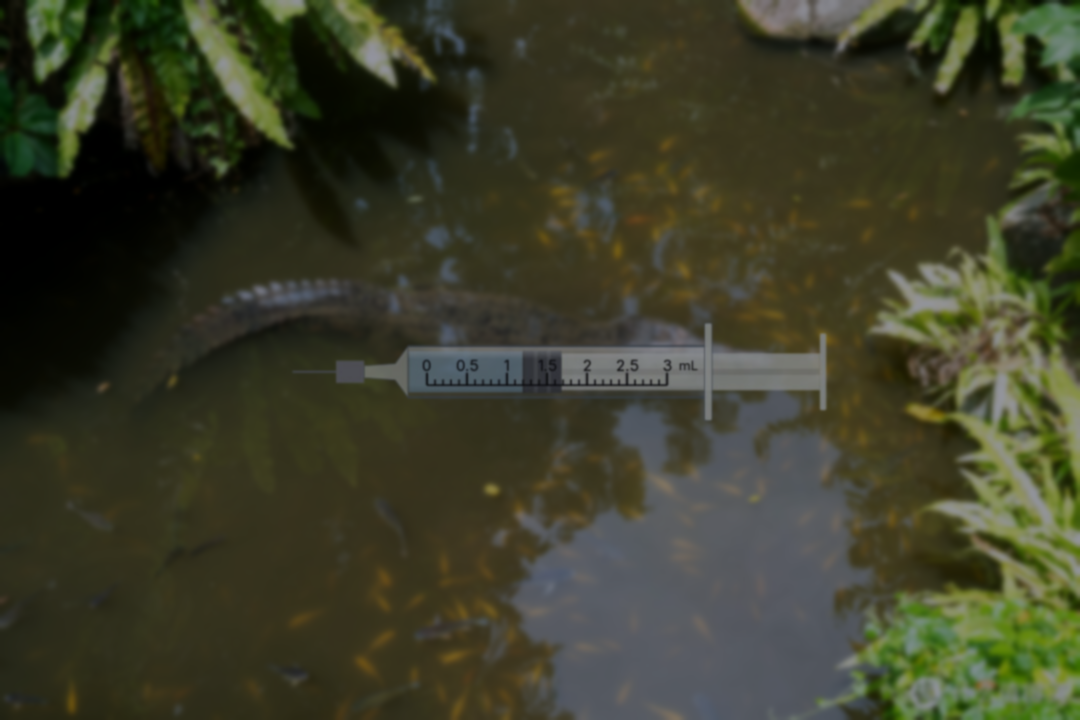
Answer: 1.2 mL
